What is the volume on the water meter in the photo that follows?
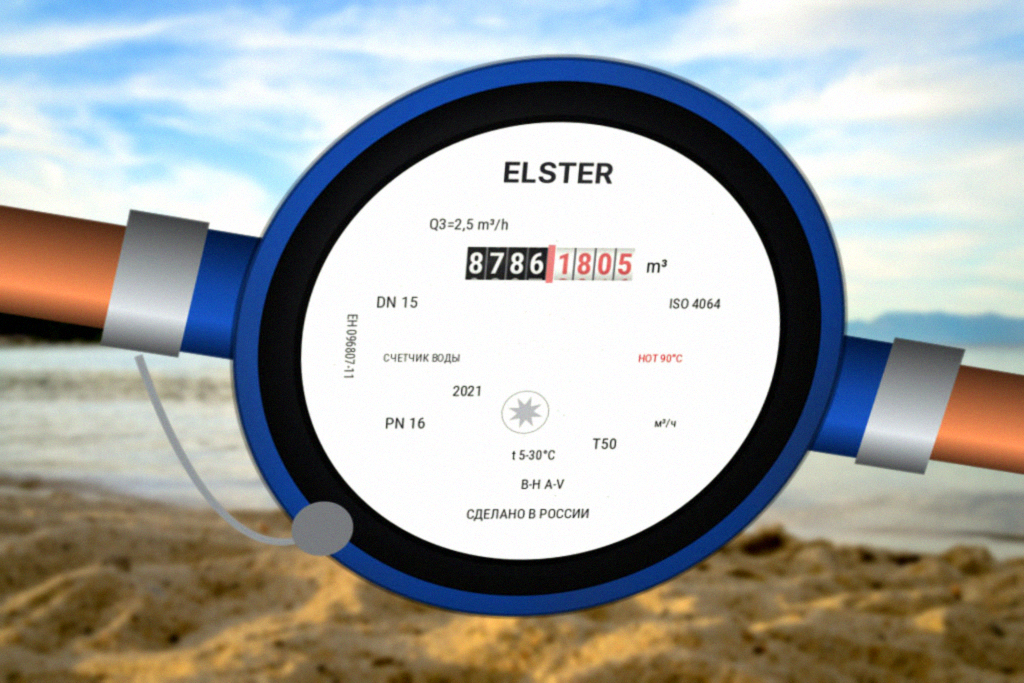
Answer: 8786.1805 m³
